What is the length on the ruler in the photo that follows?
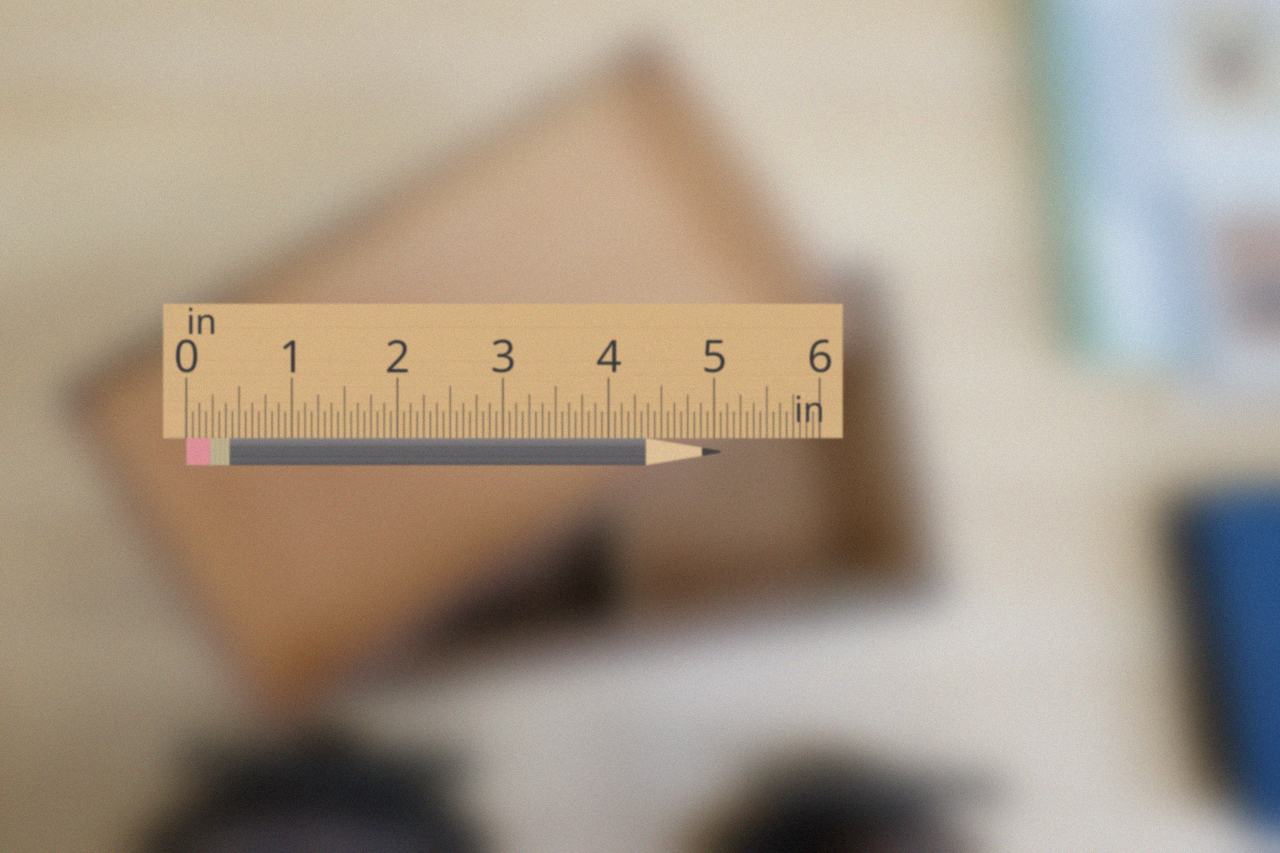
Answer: 5.0625 in
